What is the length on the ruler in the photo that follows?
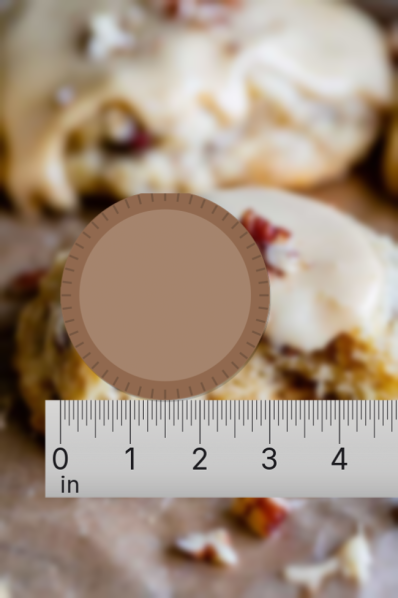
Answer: 3 in
